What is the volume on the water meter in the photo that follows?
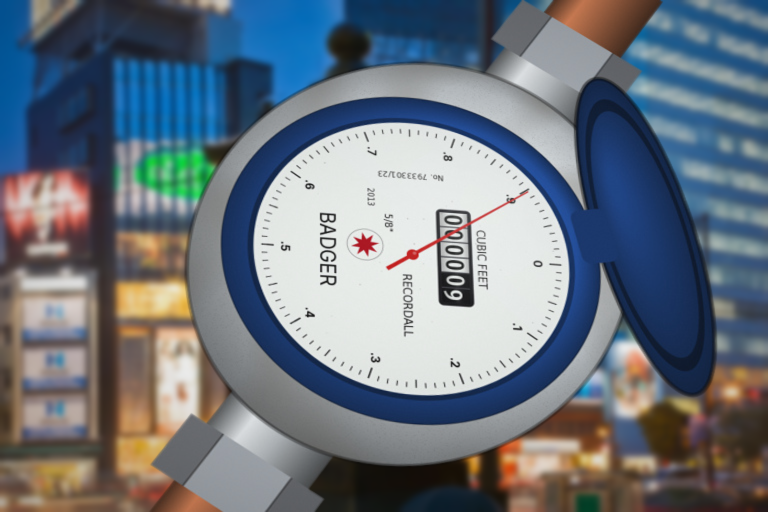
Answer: 8.90 ft³
